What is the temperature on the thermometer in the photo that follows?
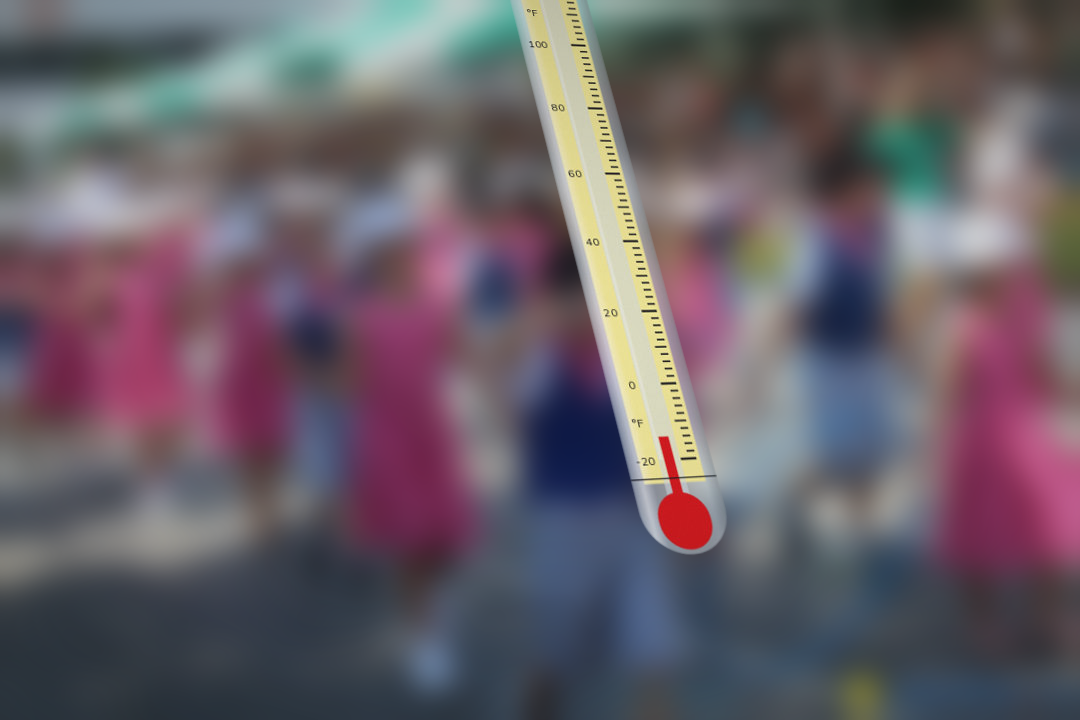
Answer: -14 °F
